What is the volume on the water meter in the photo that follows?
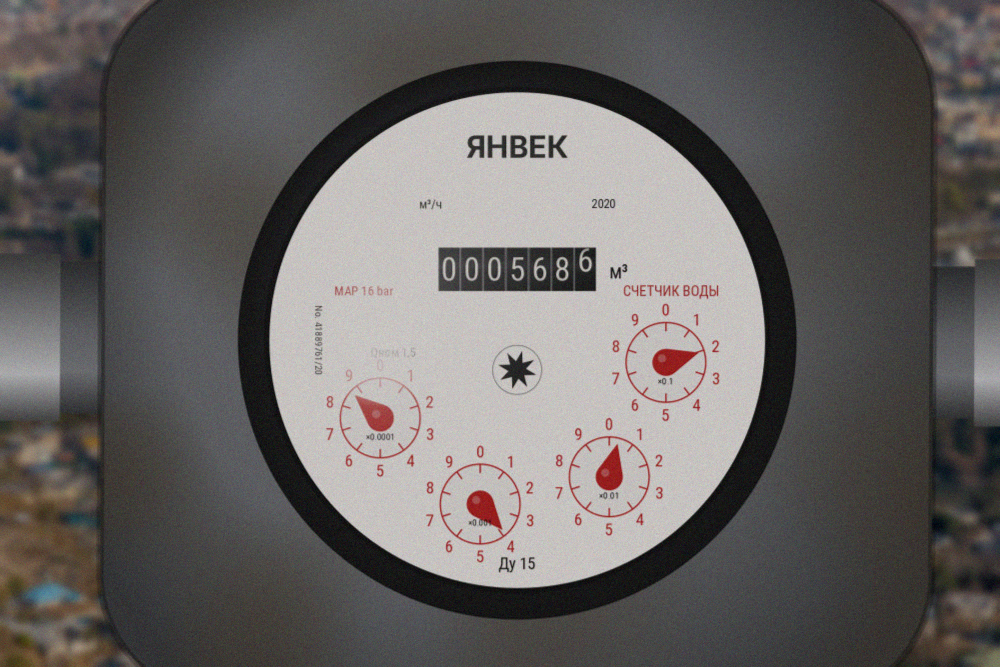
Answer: 5686.2038 m³
